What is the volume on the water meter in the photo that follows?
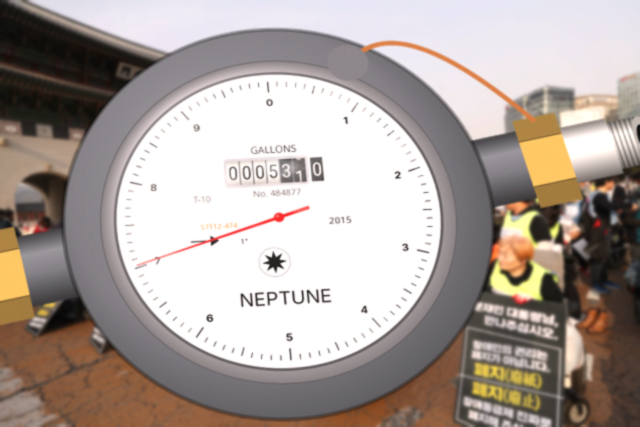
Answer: 5307.0 gal
